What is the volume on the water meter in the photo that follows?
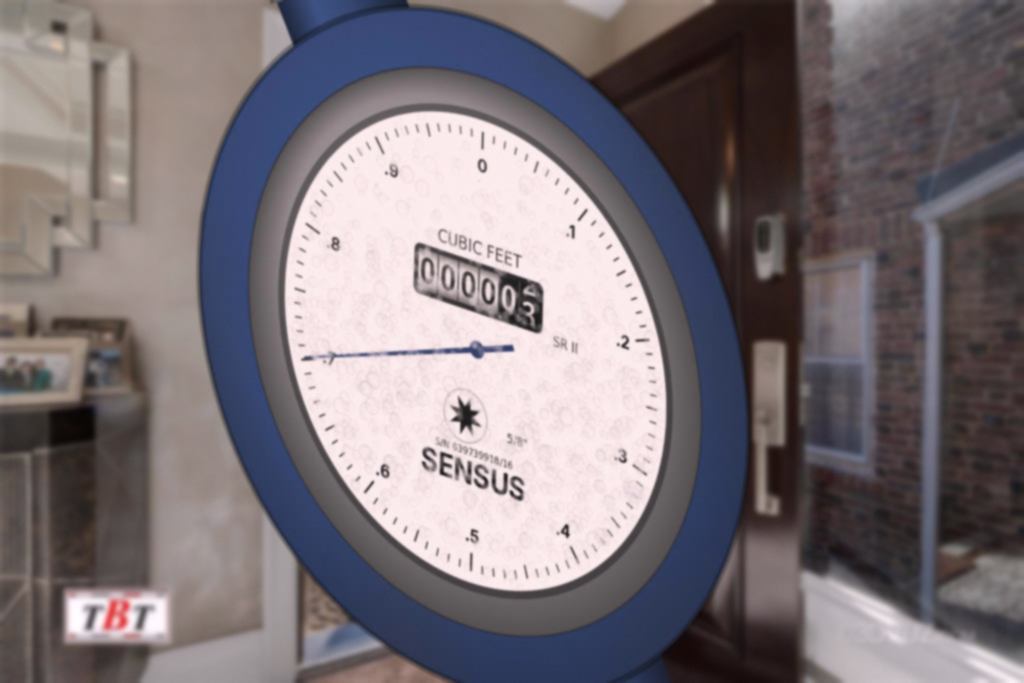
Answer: 2.70 ft³
